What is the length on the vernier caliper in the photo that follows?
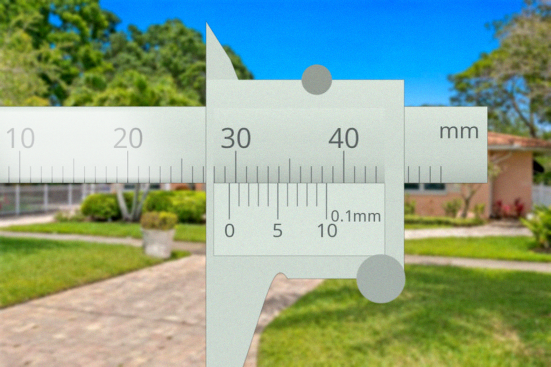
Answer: 29.4 mm
